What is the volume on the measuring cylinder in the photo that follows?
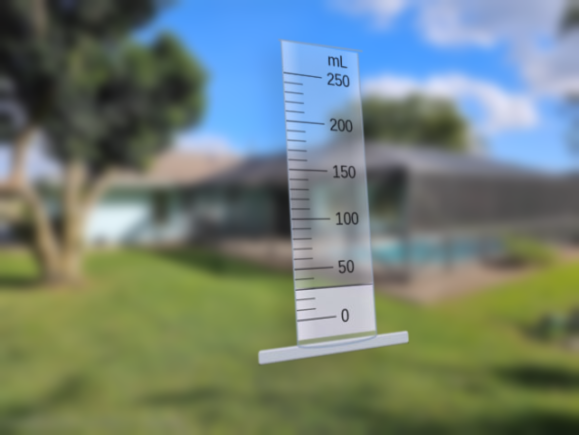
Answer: 30 mL
